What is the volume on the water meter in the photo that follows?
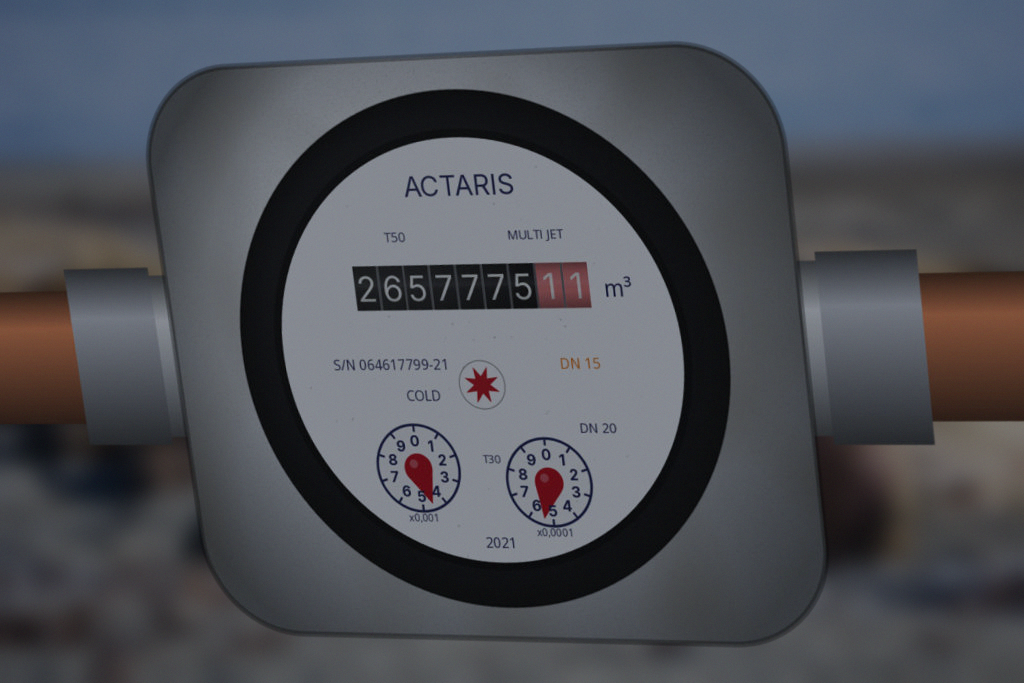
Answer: 2657775.1145 m³
